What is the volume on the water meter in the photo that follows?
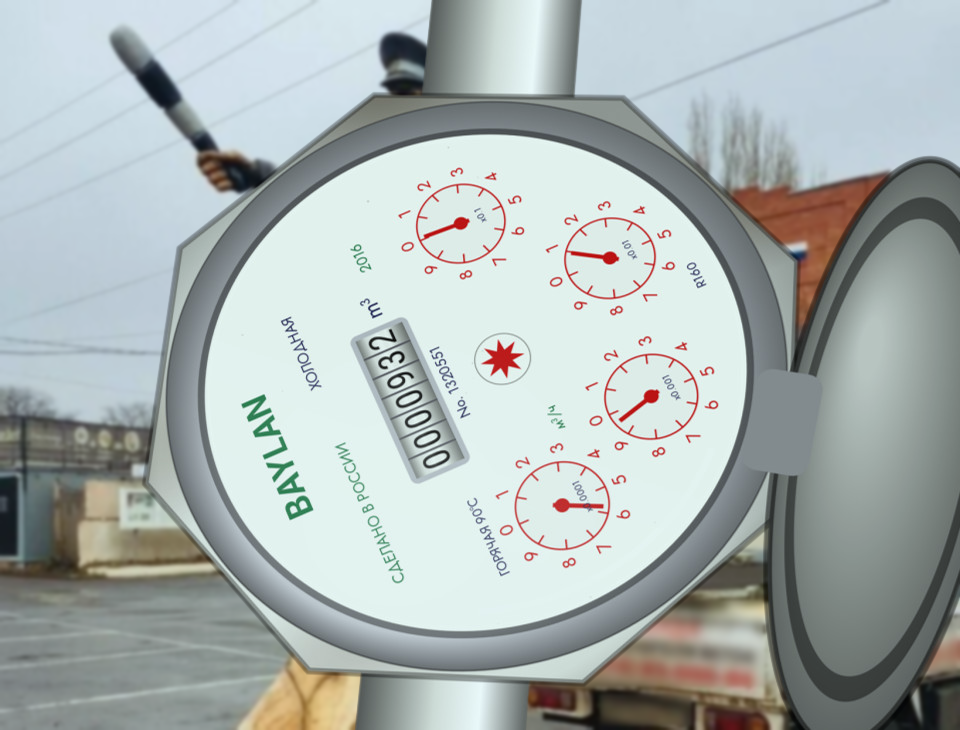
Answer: 932.0095 m³
